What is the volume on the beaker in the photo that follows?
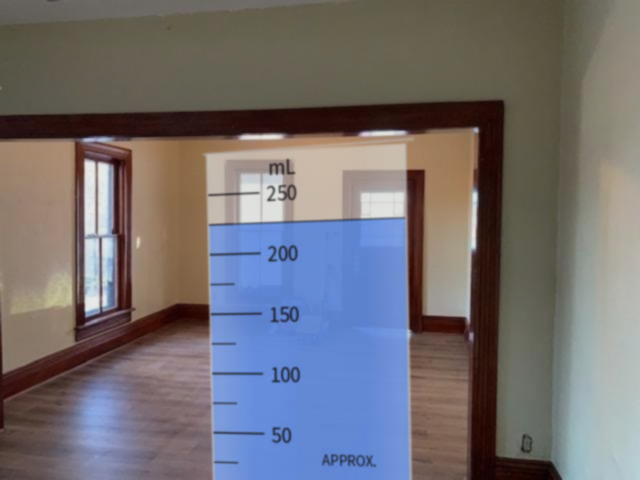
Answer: 225 mL
